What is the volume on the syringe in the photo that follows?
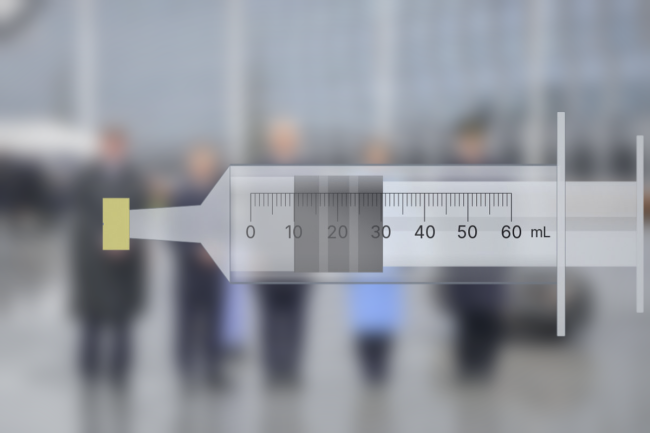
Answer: 10 mL
